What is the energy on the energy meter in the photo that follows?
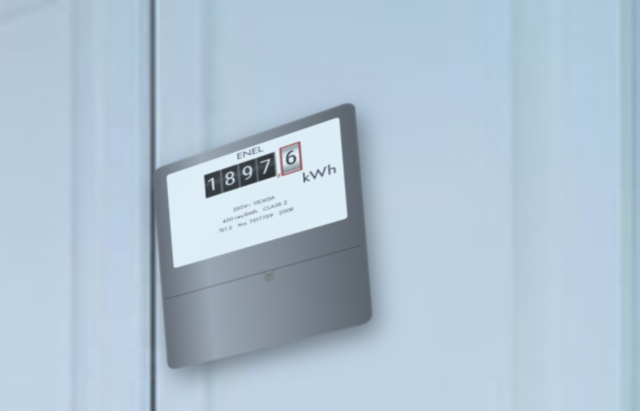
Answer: 1897.6 kWh
